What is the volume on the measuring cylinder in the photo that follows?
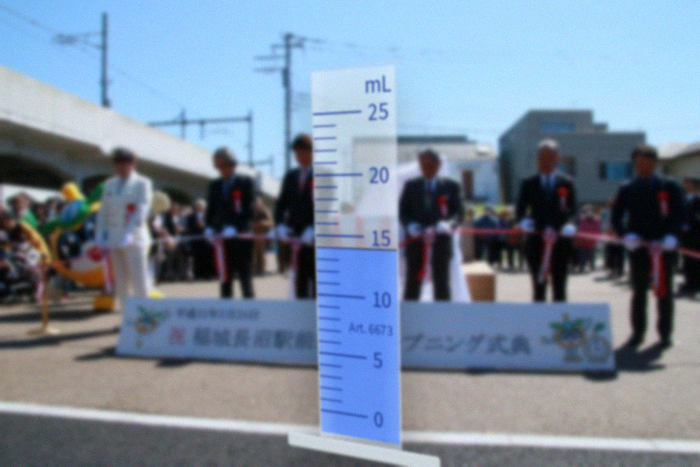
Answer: 14 mL
